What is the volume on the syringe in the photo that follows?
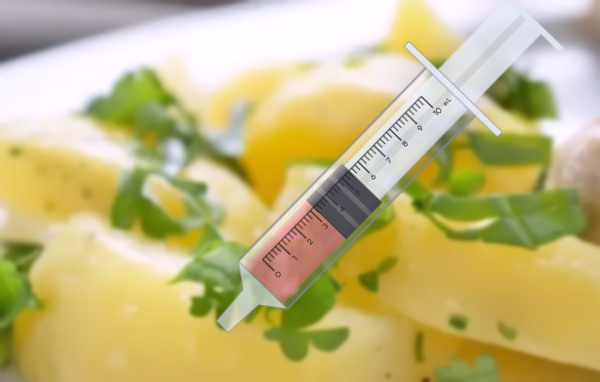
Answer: 3.2 mL
